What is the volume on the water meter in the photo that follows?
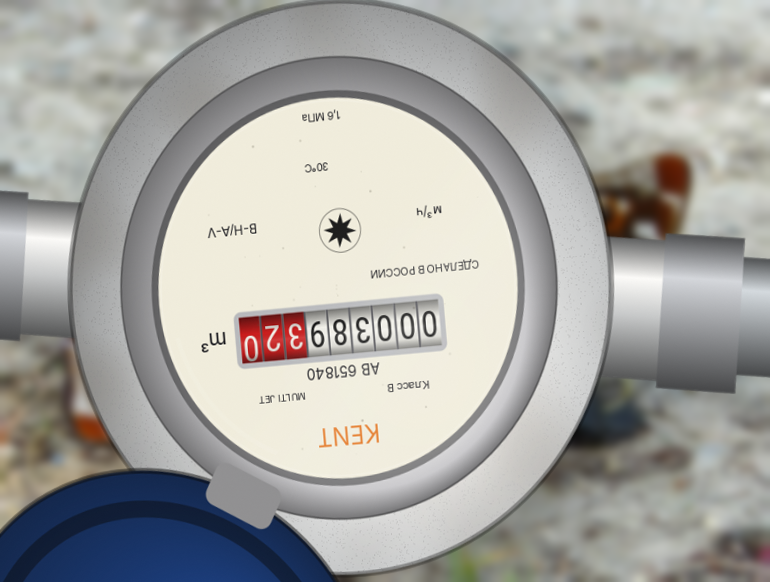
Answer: 389.320 m³
